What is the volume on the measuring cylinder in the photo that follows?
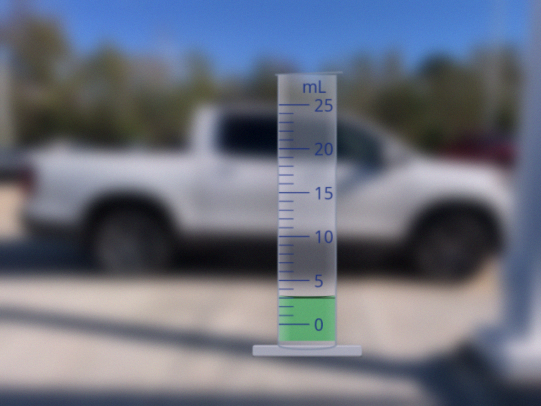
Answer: 3 mL
